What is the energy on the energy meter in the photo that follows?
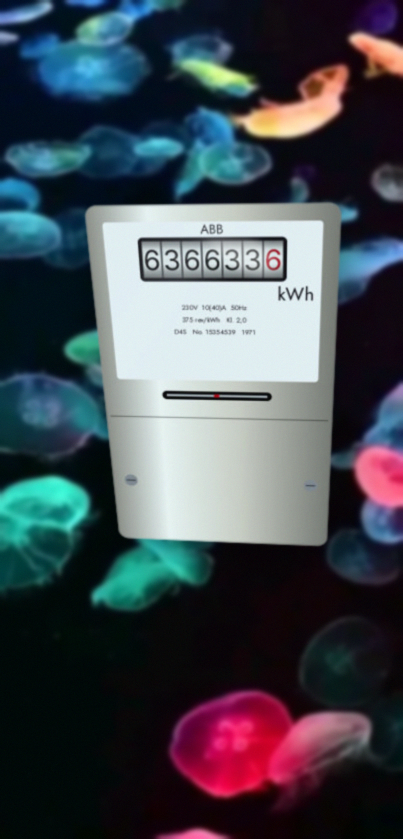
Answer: 636633.6 kWh
